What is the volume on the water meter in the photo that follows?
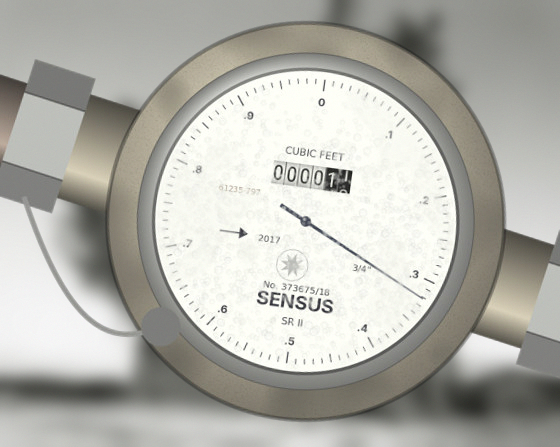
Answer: 11.32 ft³
